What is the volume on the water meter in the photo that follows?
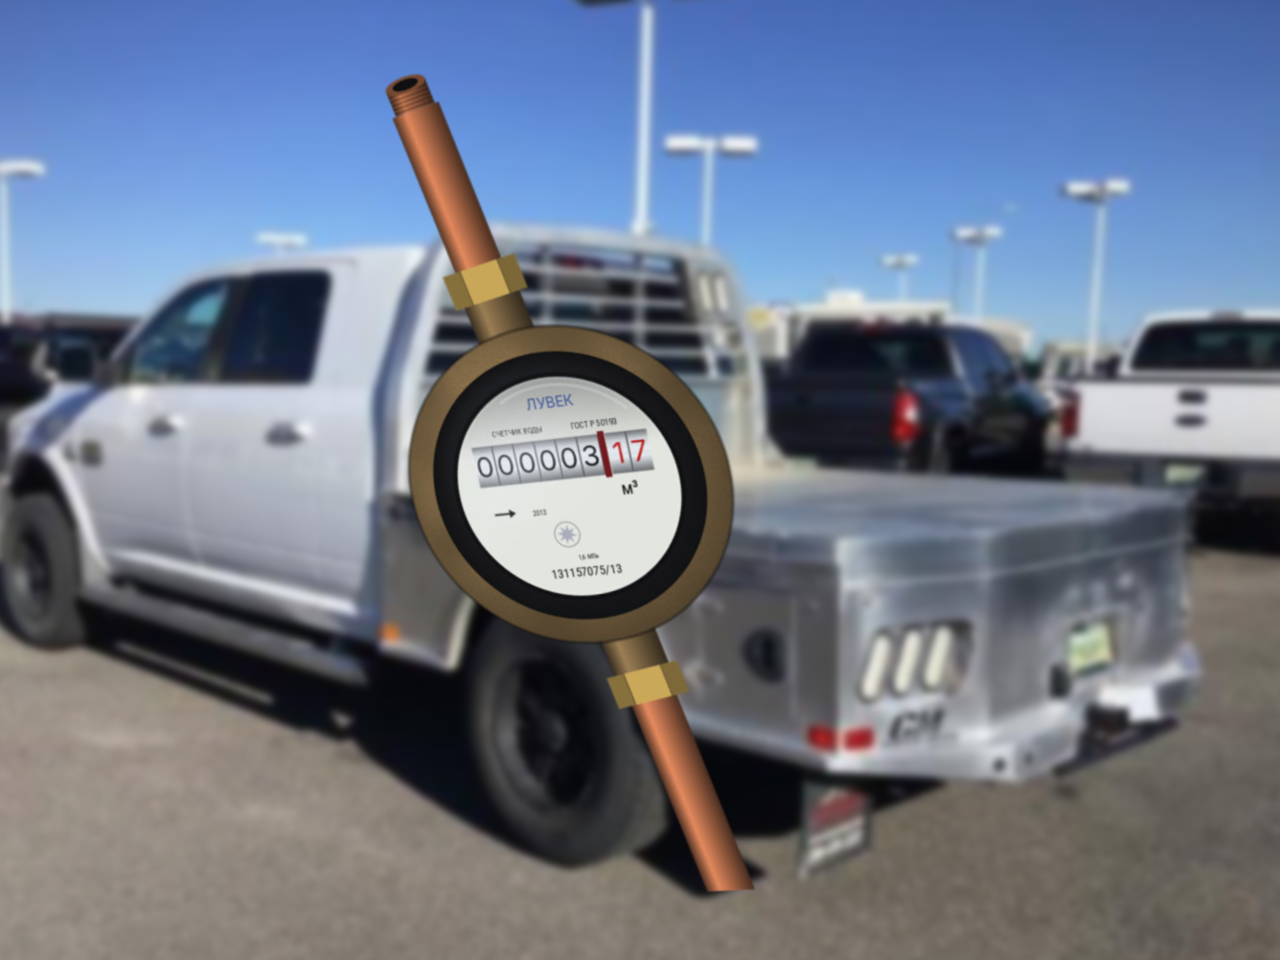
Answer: 3.17 m³
